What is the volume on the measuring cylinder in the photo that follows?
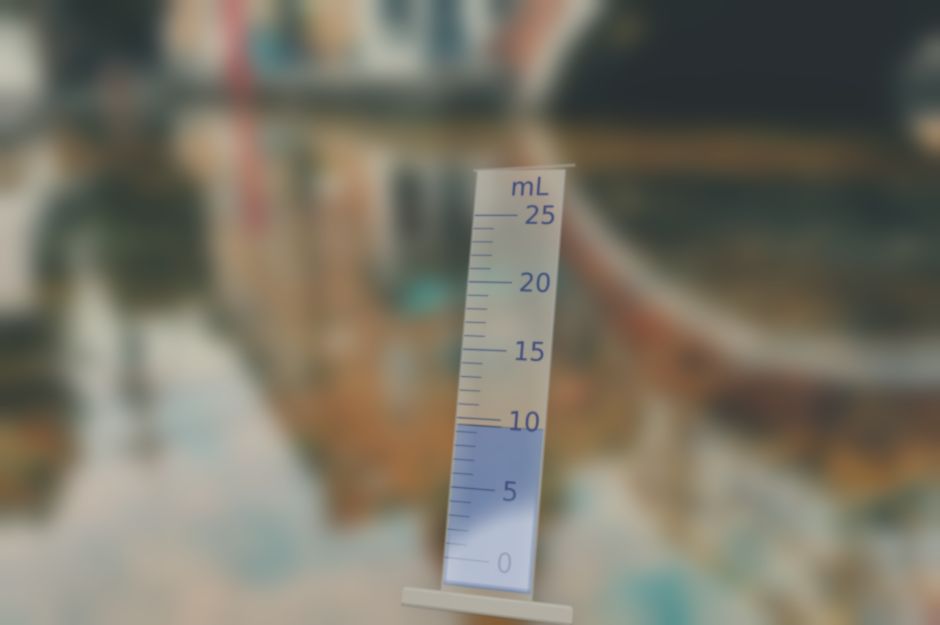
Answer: 9.5 mL
